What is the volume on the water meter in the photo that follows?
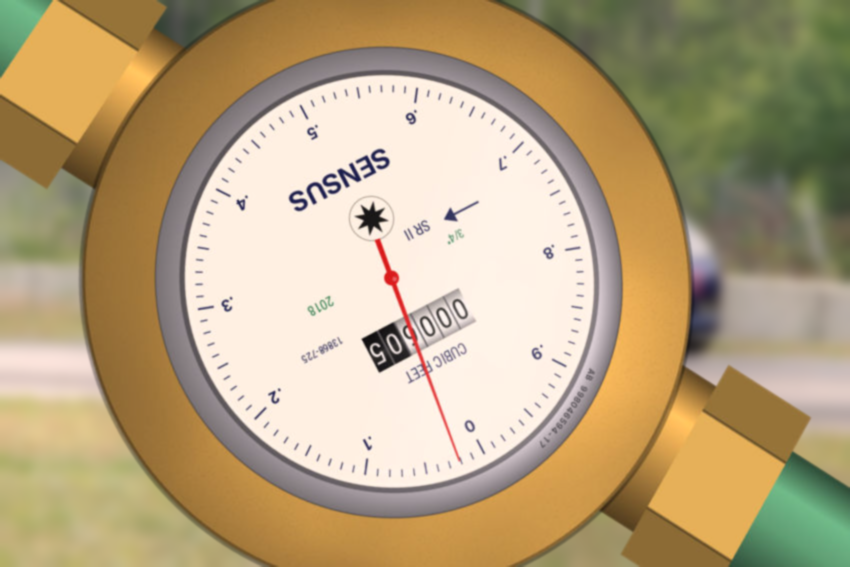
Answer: 605.02 ft³
